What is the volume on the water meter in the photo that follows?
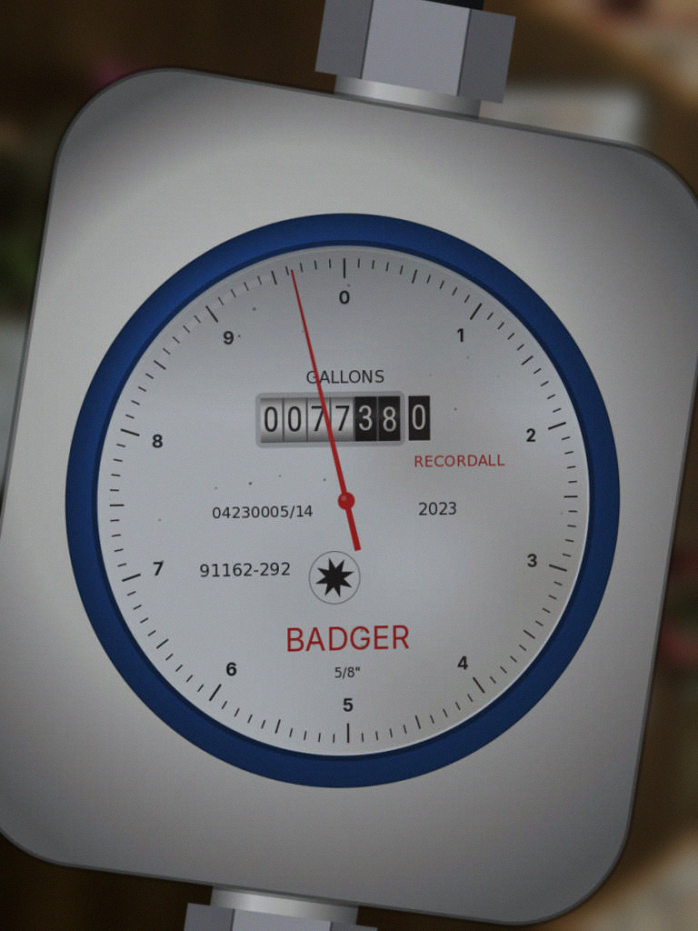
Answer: 77379.6 gal
